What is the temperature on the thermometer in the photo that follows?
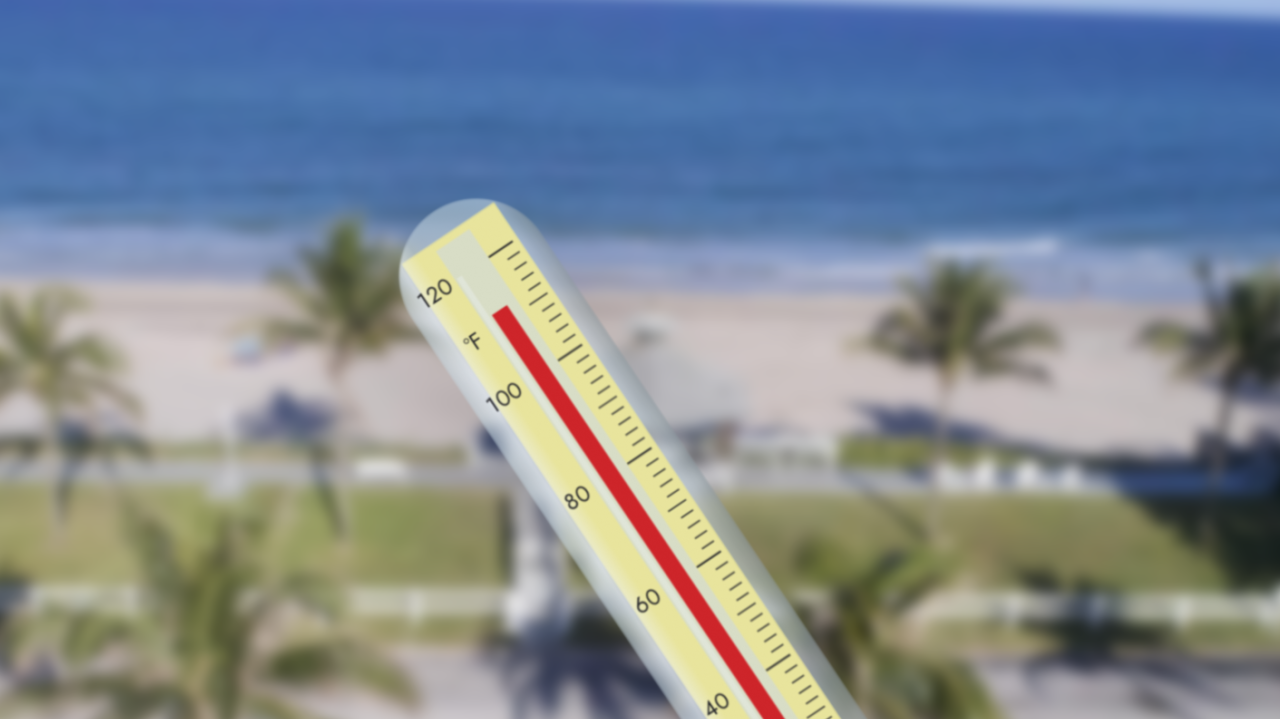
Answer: 112 °F
